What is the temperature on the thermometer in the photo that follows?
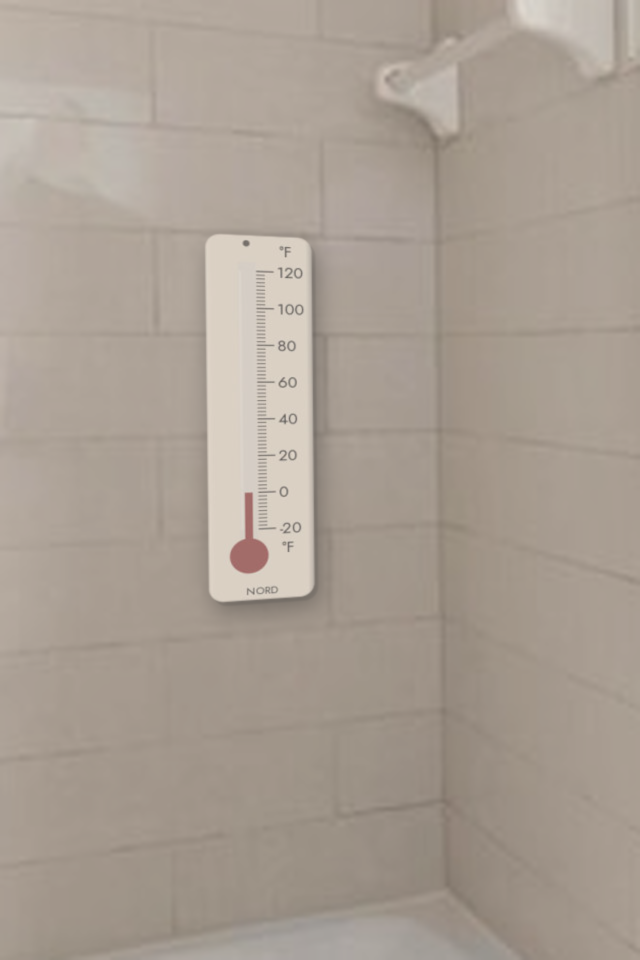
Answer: 0 °F
